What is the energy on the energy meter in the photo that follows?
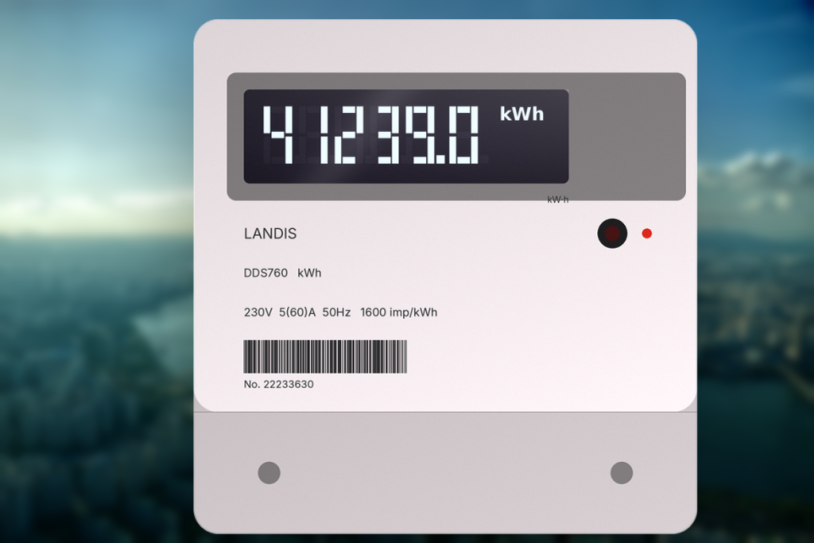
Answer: 41239.0 kWh
